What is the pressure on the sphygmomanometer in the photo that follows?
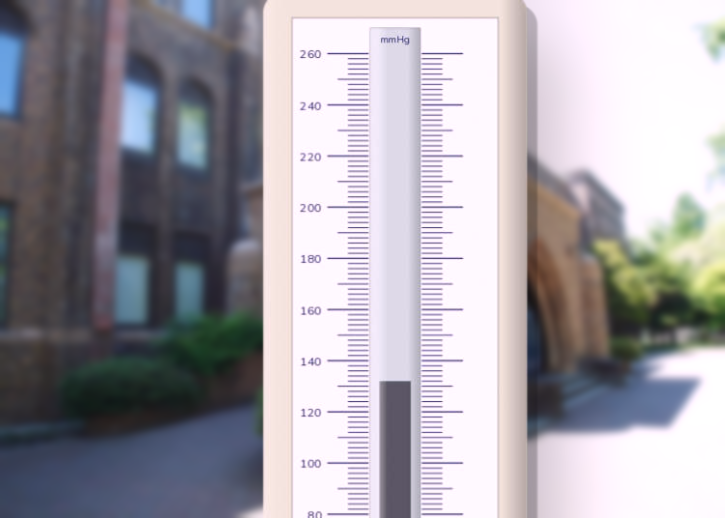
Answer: 132 mmHg
